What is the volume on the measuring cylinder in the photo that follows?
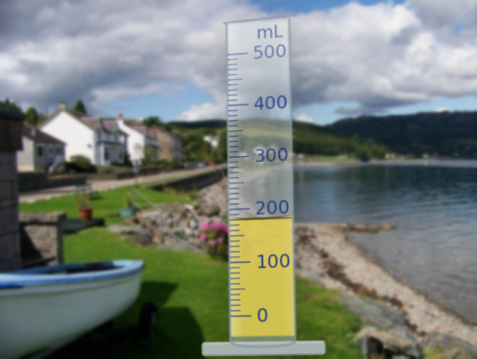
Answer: 180 mL
